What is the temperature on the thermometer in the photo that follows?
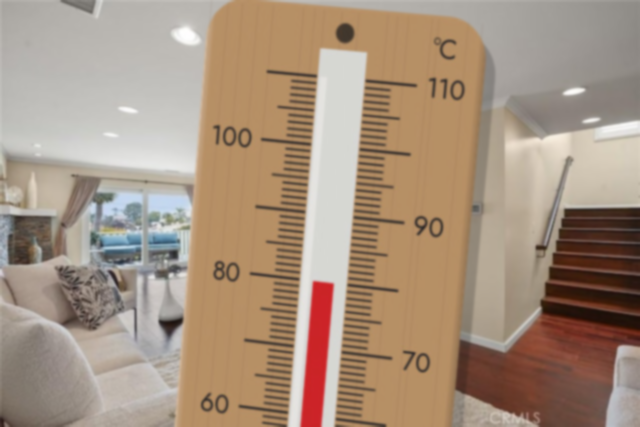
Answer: 80 °C
